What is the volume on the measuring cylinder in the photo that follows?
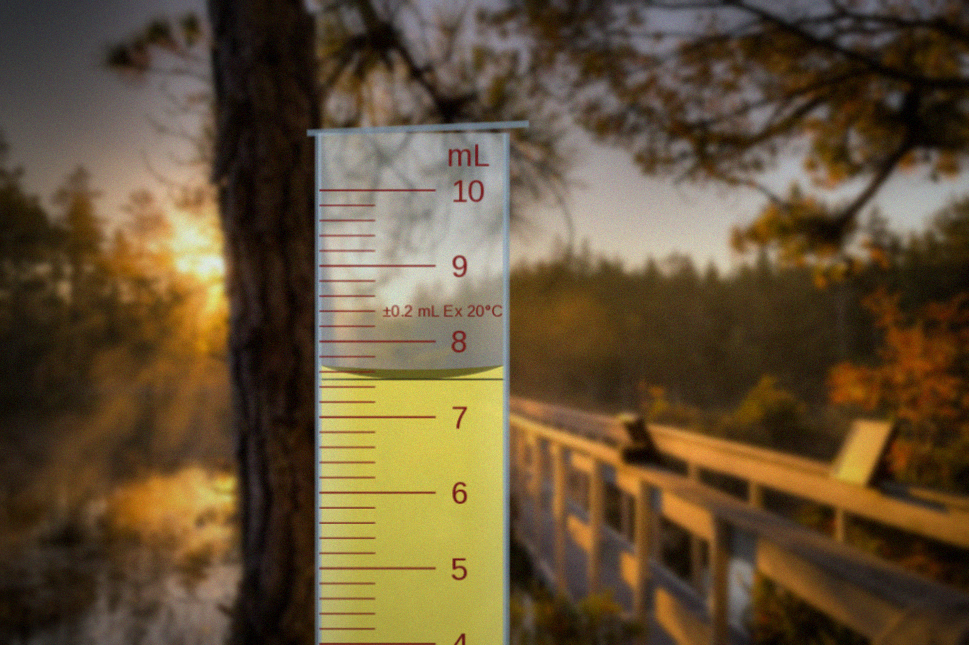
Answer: 7.5 mL
